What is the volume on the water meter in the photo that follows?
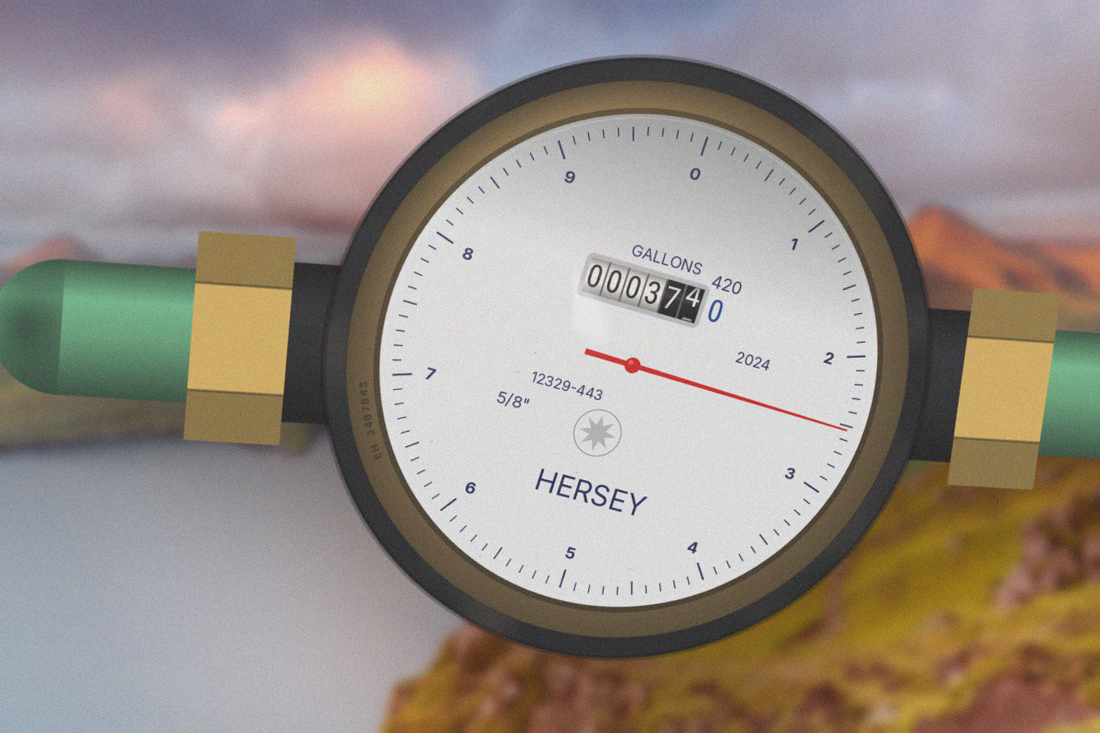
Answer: 3742.5 gal
